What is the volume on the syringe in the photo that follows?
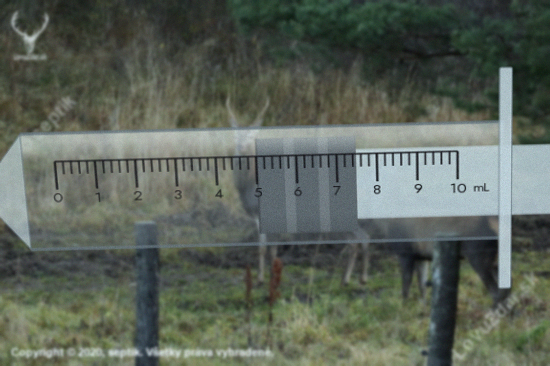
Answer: 5 mL
